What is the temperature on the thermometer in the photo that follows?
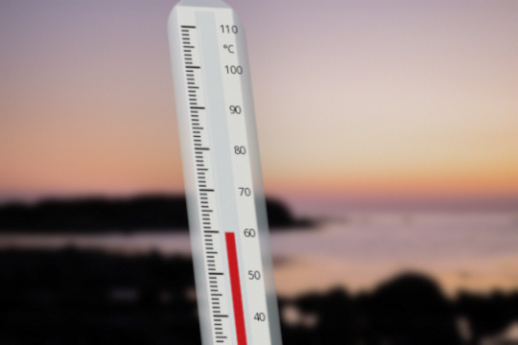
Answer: 60 °C
